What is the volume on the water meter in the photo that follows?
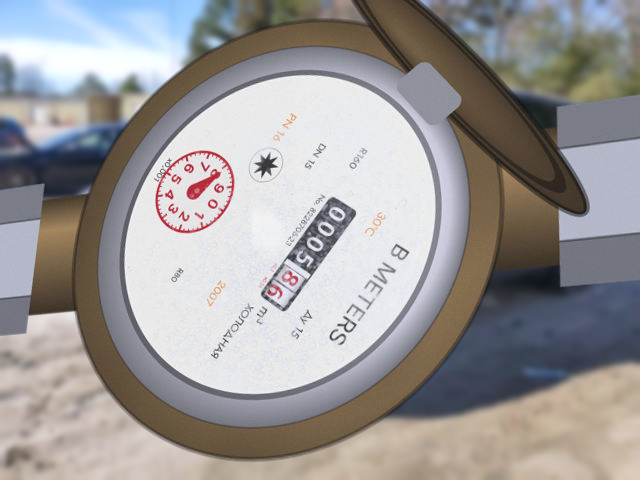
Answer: 5.858 m³
